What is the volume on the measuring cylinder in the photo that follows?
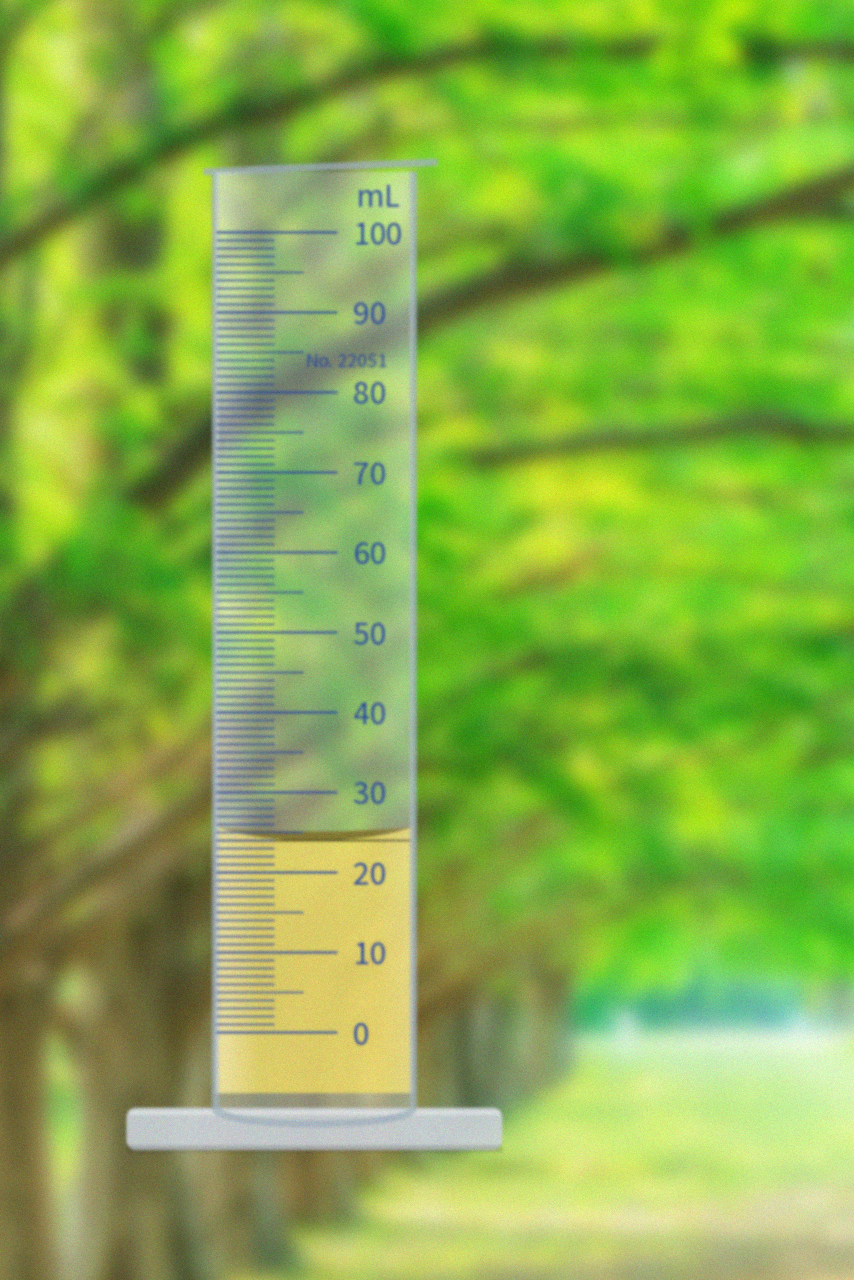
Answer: 24 mL
